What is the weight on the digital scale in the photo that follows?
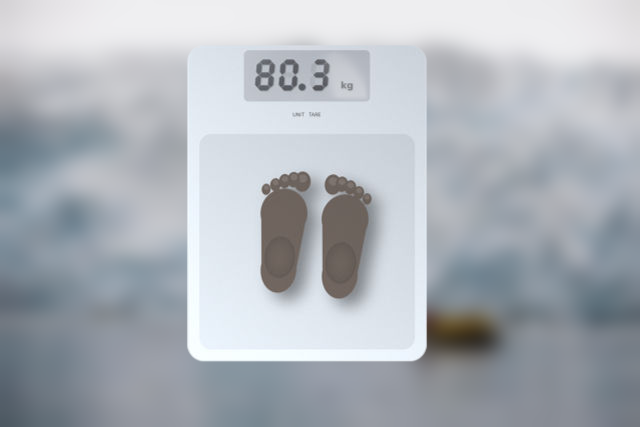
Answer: 80.3 kg
